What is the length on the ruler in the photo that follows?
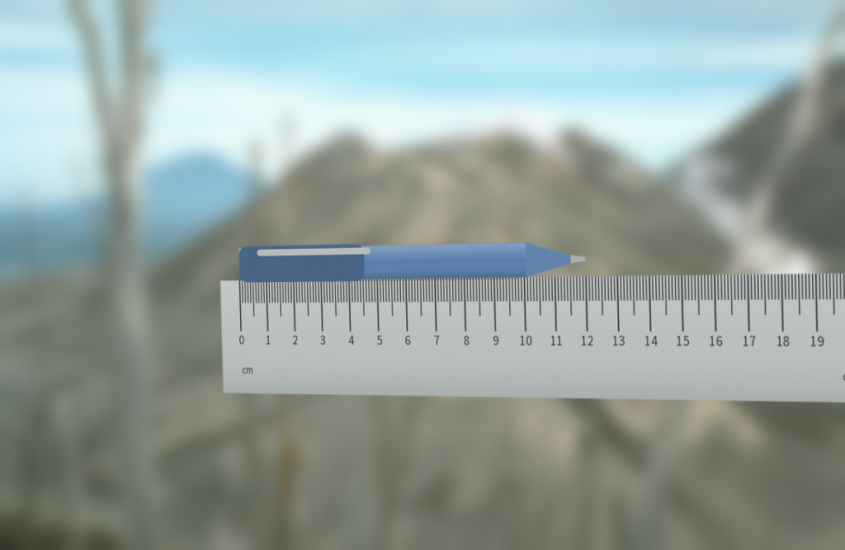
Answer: 12 cm
